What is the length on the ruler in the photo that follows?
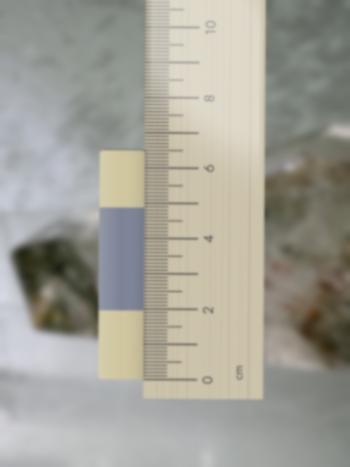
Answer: 6.5 cm
